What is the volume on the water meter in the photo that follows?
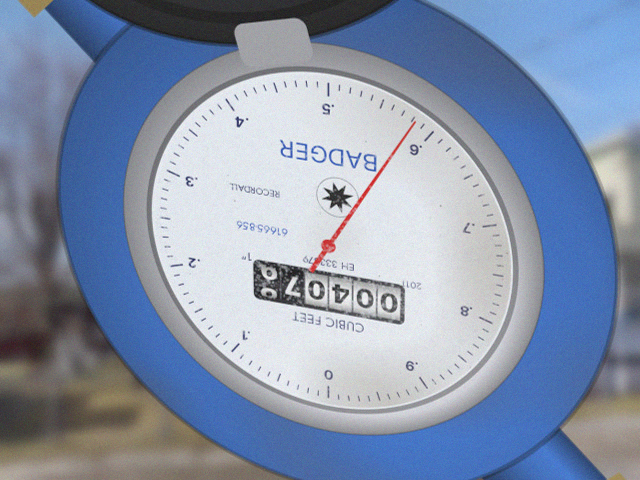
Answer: 4078.58 ft³
